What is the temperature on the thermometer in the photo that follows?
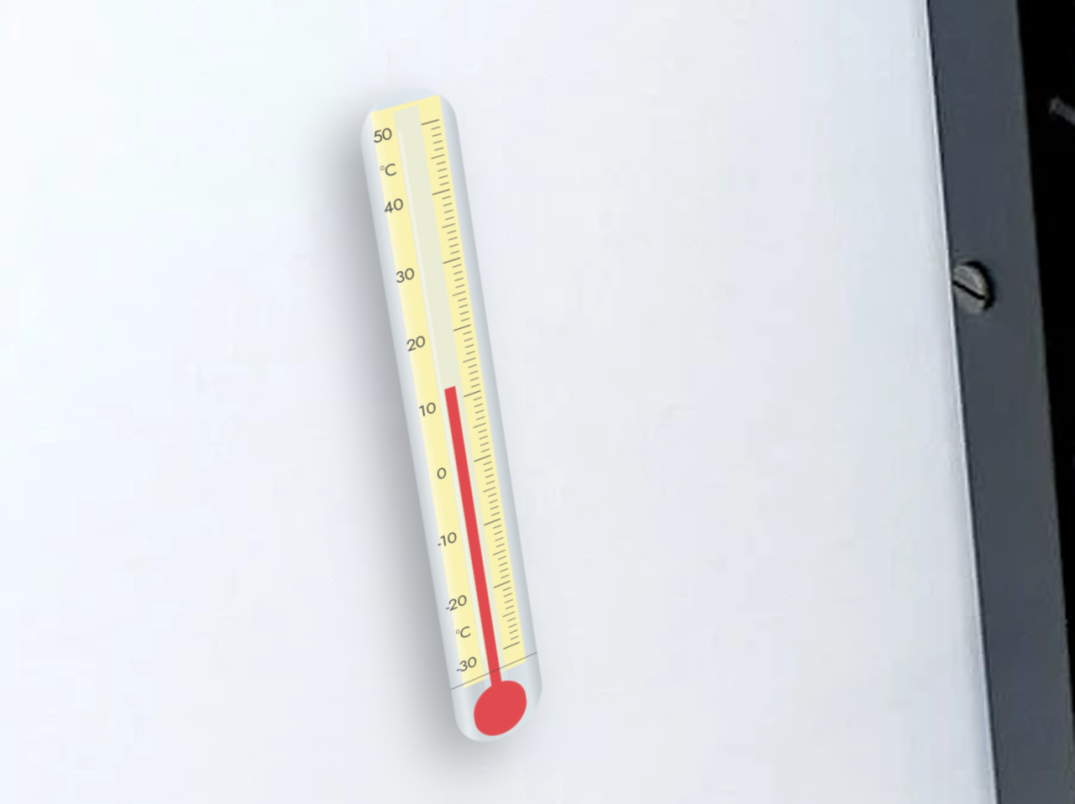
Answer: 12 °C
